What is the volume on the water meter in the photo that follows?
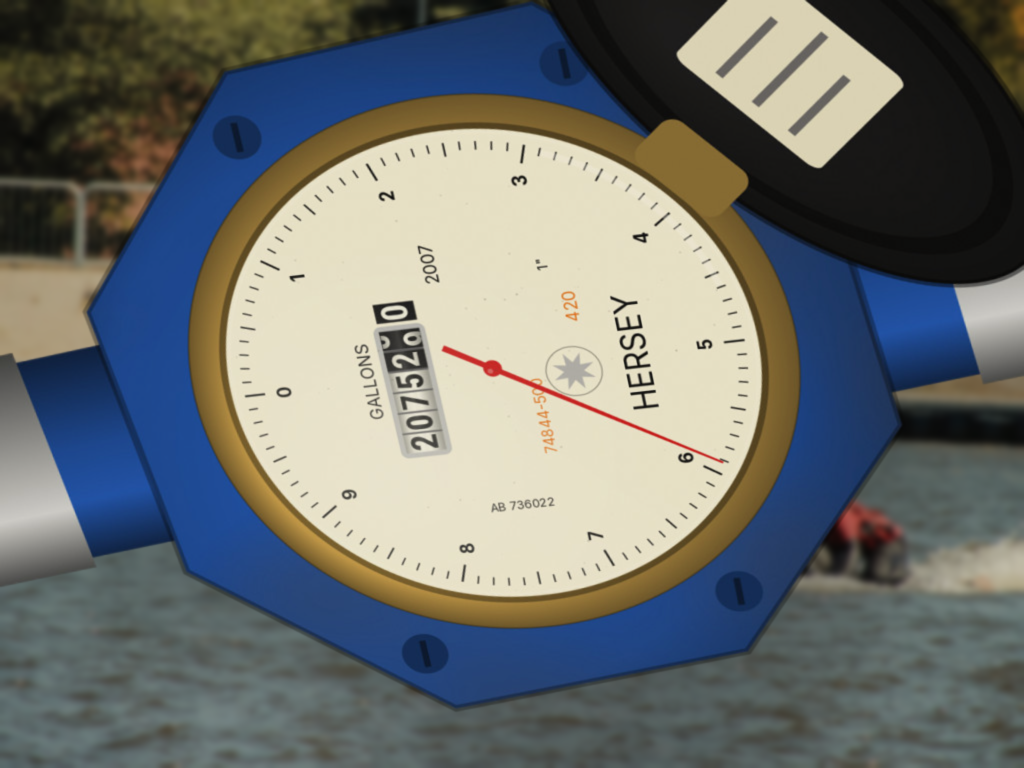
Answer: 2075285.9 gal
